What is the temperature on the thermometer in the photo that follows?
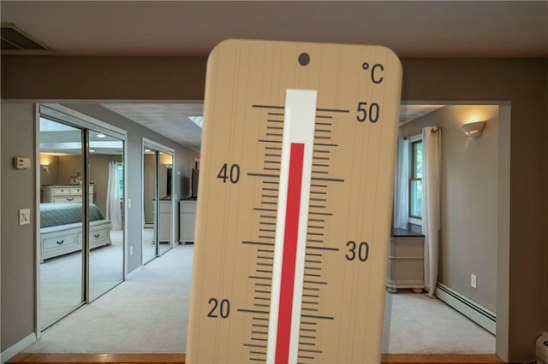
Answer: 45 °C
